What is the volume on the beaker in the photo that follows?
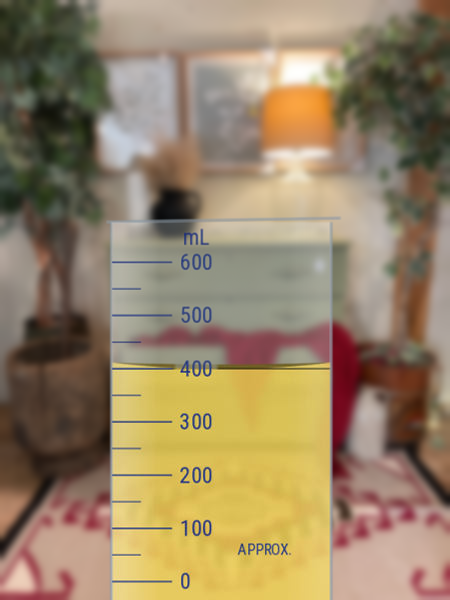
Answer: 400 mL
